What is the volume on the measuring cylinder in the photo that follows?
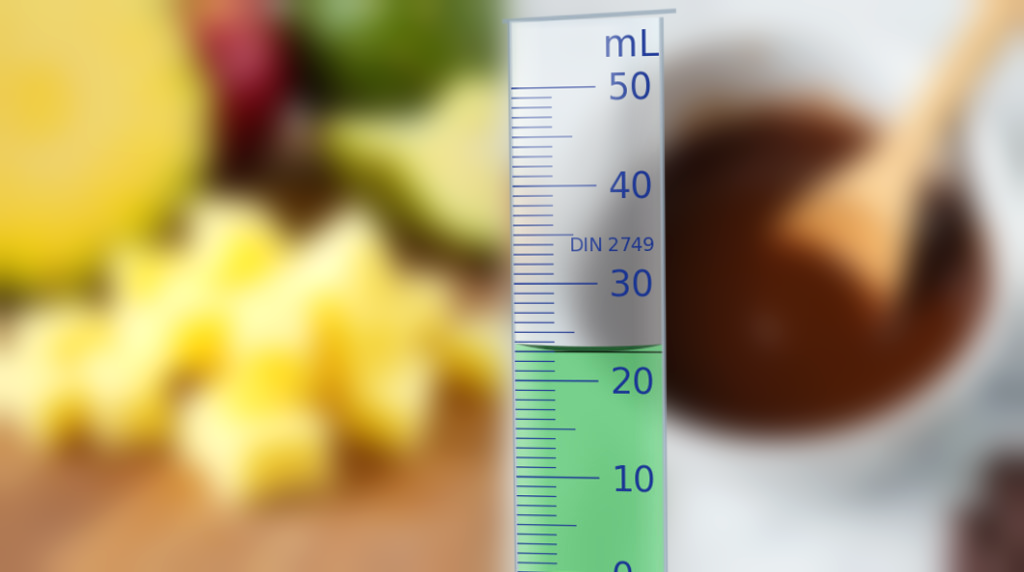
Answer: 23 mL
